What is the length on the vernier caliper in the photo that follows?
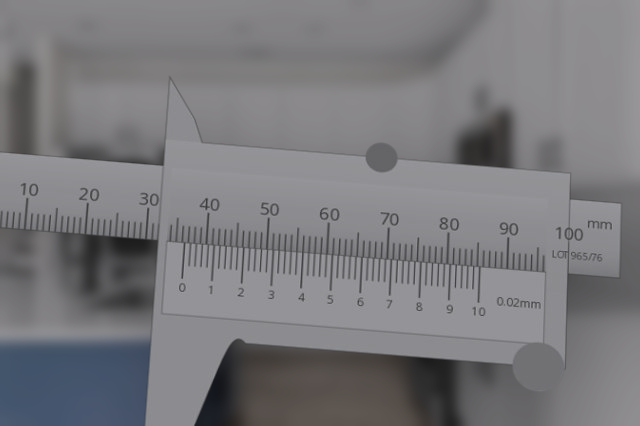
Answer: 36.4 mm
